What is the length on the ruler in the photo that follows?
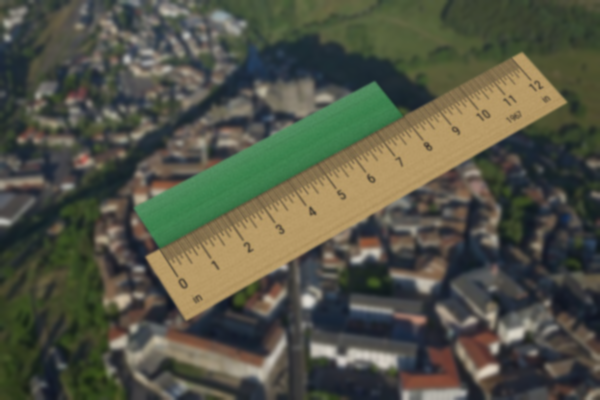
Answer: 8 in
